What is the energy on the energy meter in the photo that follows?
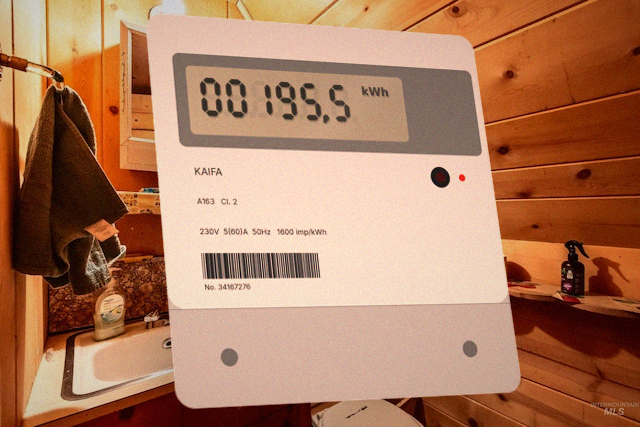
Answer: 195.5 kWh
